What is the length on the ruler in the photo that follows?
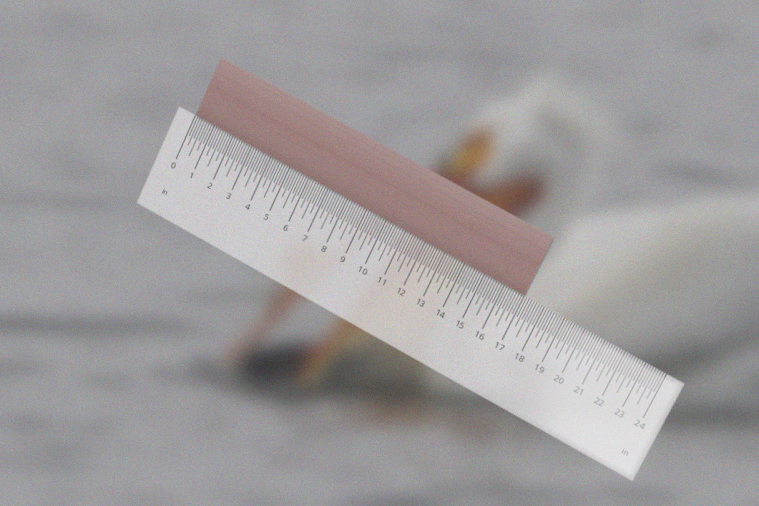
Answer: 17 in
